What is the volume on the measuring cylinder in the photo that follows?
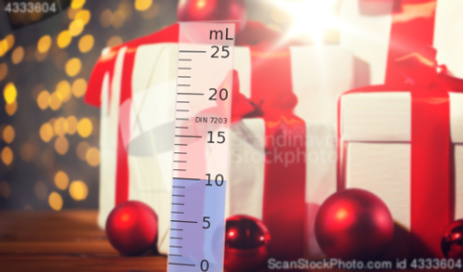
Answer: 10 mL
